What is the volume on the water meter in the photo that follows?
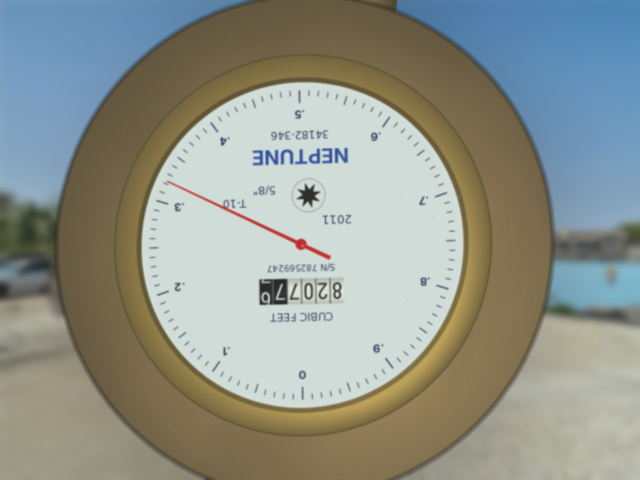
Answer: 820776.32 ft³
